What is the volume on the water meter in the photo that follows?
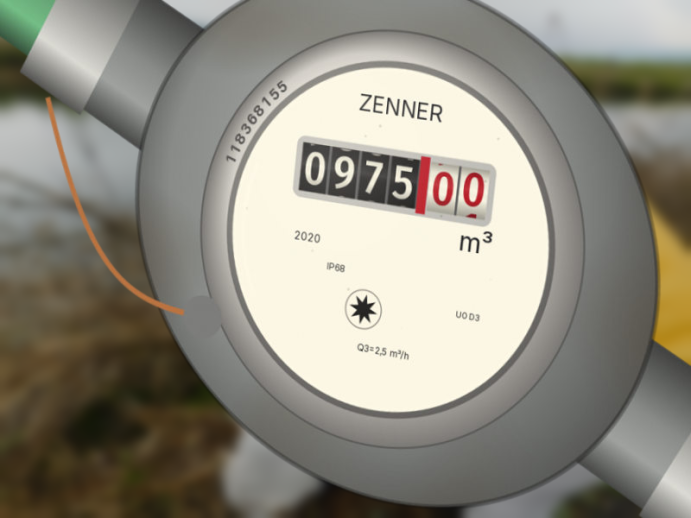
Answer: 975.00 m³
